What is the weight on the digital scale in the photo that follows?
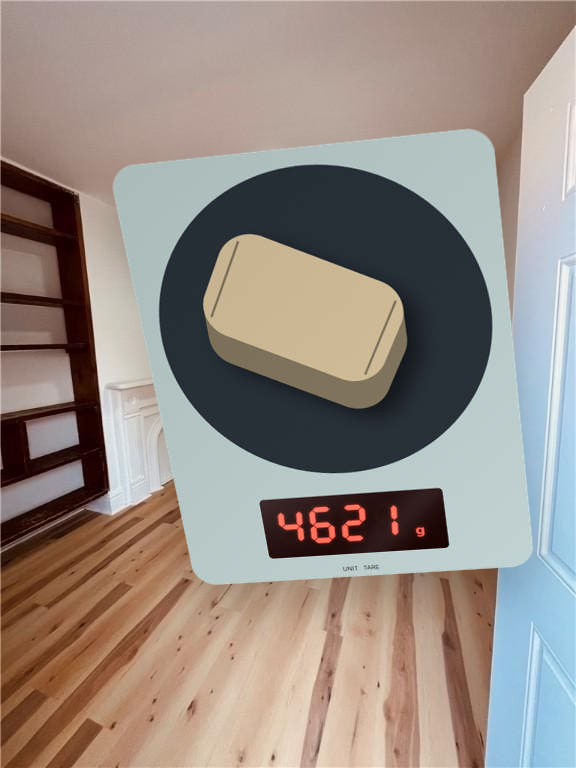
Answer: 4621 g
